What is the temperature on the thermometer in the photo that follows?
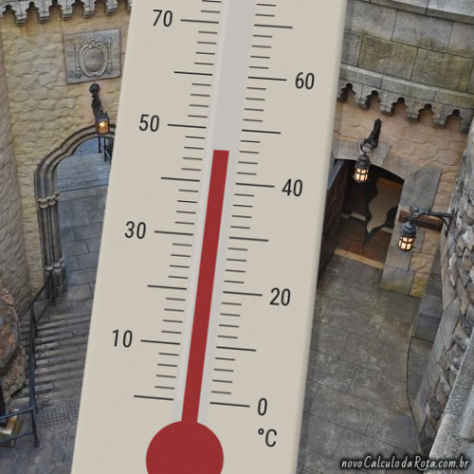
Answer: 46 °C
